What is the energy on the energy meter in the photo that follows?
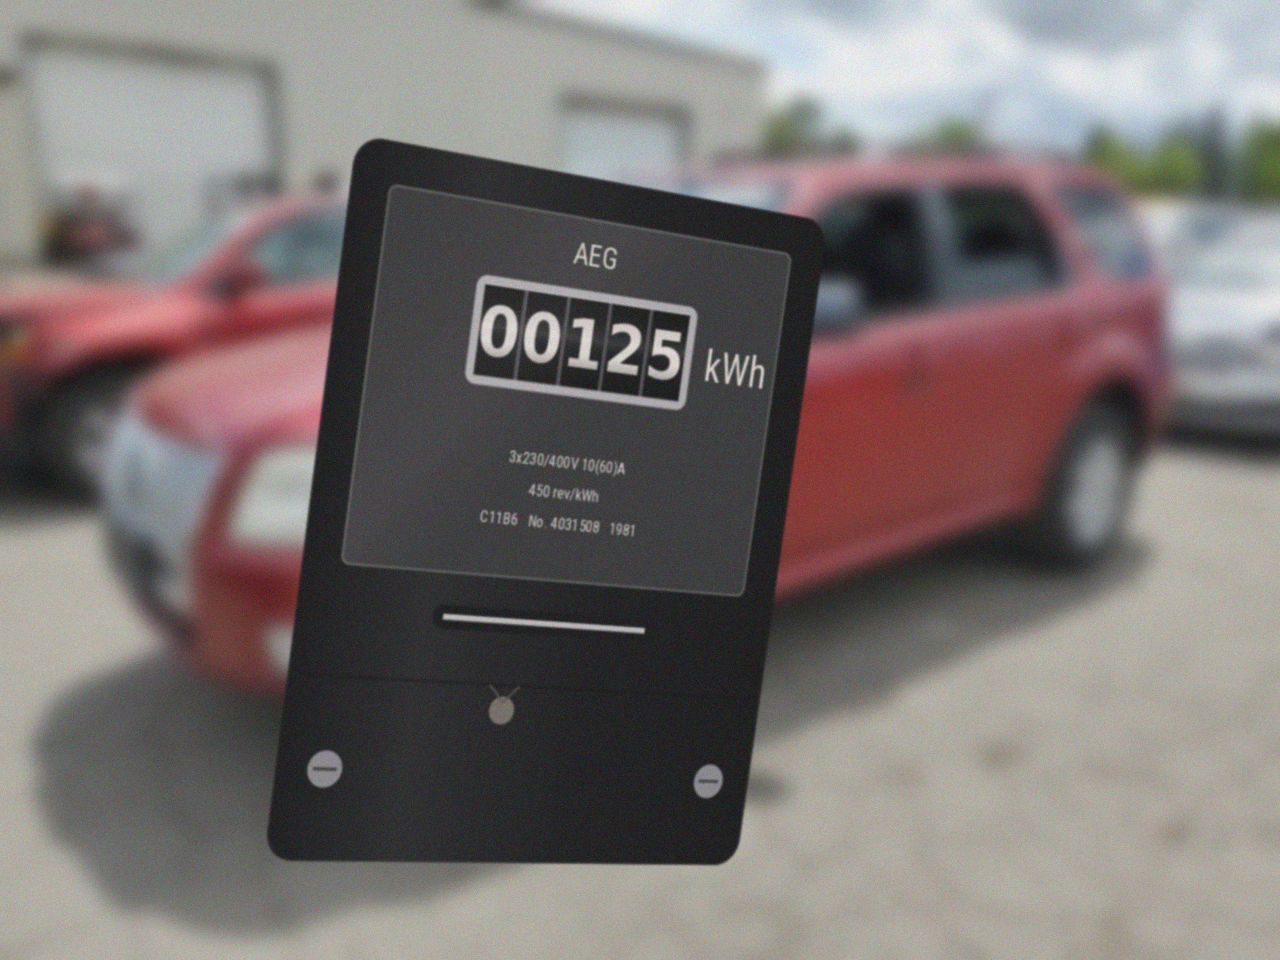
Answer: 125 kWh
